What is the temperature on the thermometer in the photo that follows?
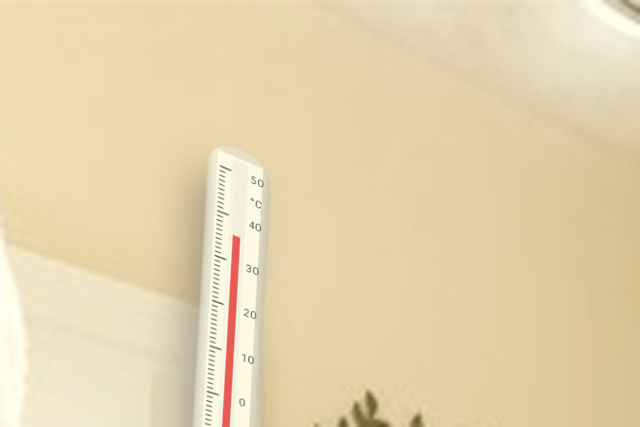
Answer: 36 °C
